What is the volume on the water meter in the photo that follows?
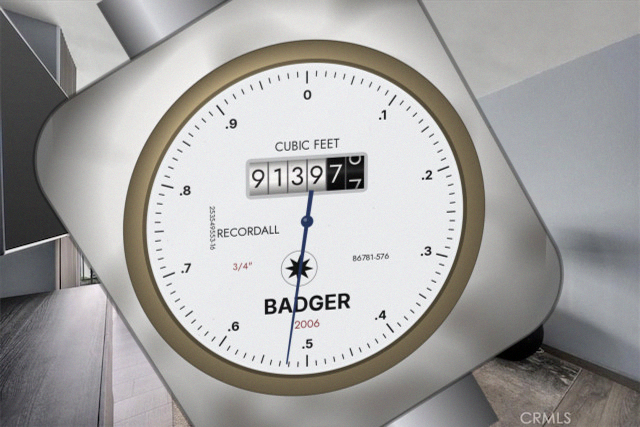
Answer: 913976.52 ft³
